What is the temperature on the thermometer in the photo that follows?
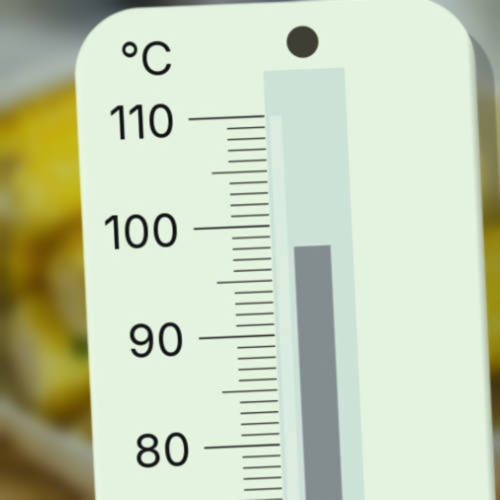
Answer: 98 °C
